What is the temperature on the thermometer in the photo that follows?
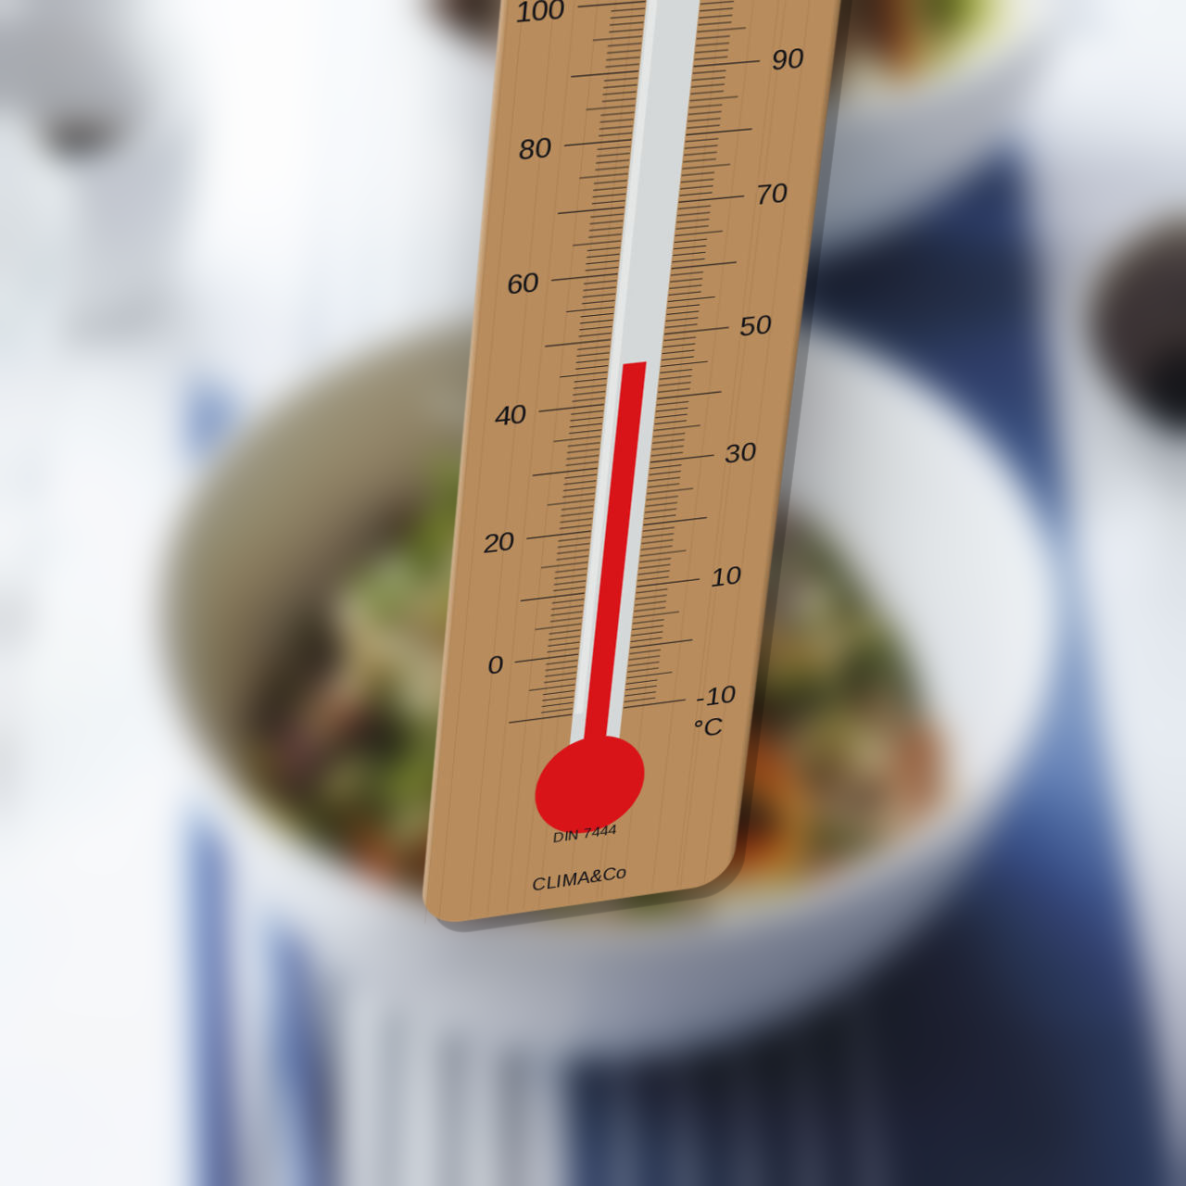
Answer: 46 °C
